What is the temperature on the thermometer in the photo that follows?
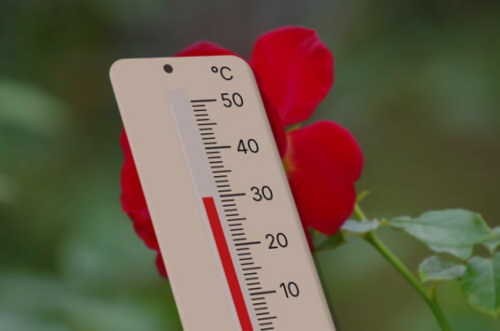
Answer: 30 °C
